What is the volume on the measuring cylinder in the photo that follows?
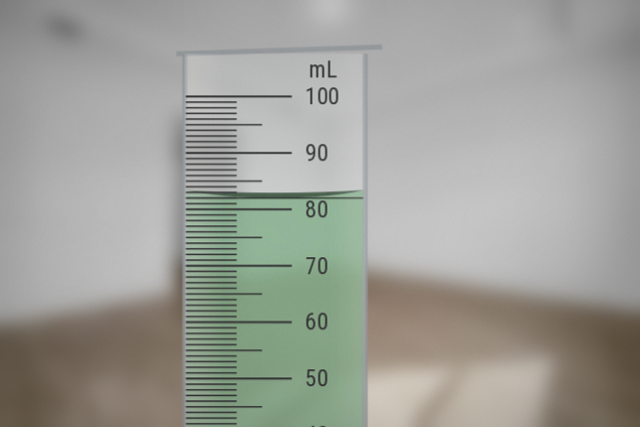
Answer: 82 mL
